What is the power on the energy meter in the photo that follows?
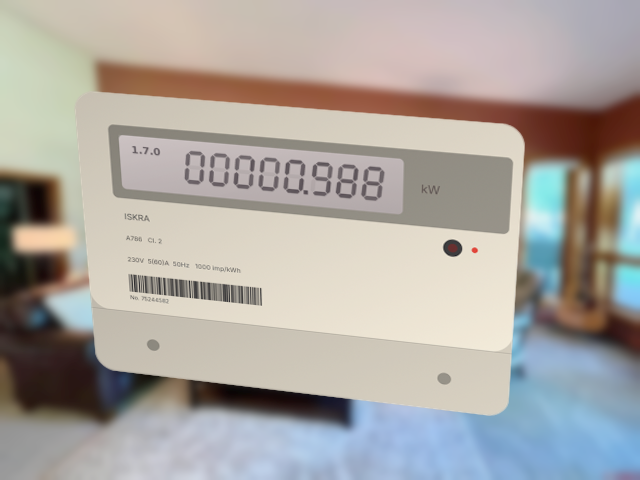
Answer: 0.988 kW
